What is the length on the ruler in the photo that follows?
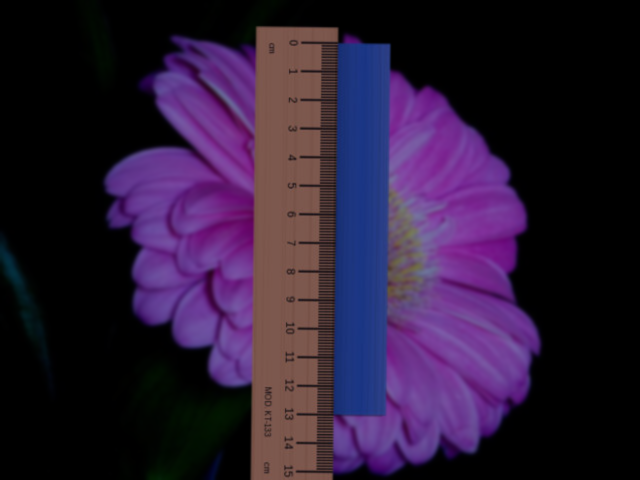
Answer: 13 cm
